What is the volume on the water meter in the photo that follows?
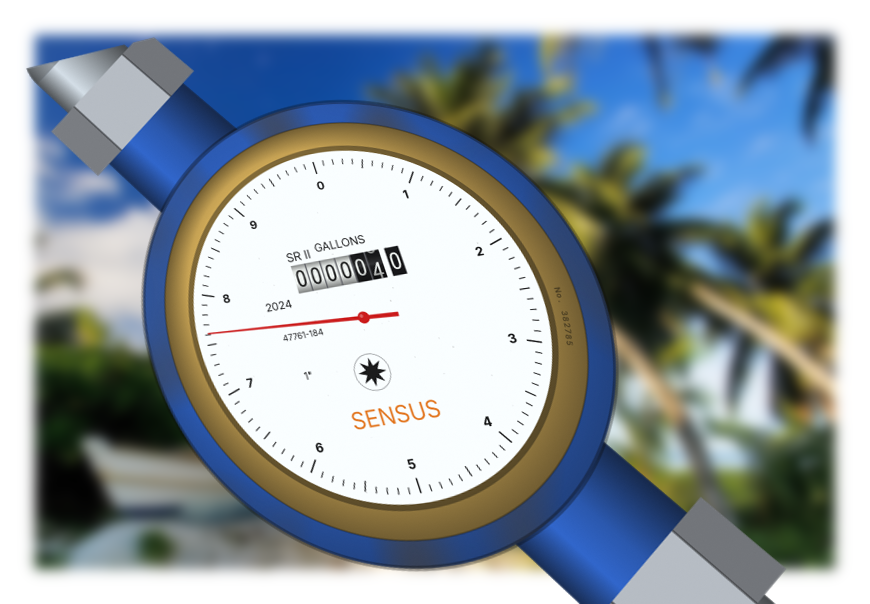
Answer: 37.6 gal
